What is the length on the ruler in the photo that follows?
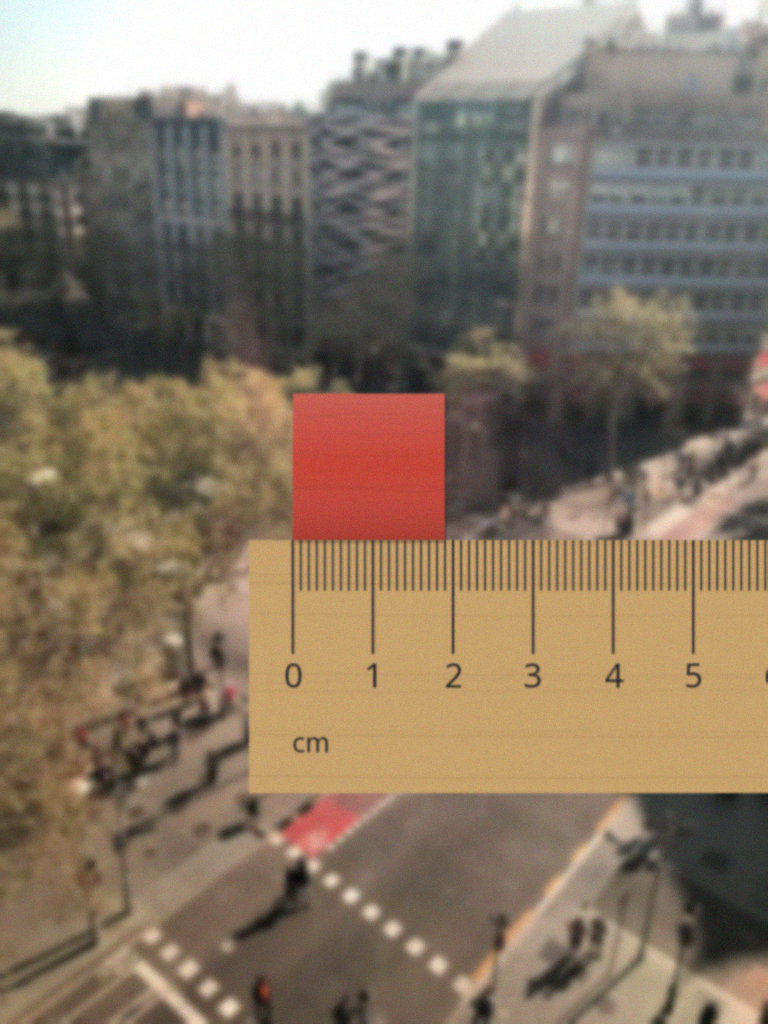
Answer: 1.9 cm
